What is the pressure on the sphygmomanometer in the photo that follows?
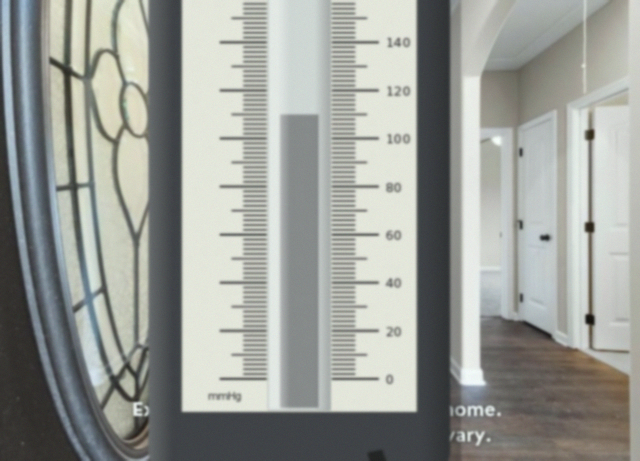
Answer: 110 mmHg
